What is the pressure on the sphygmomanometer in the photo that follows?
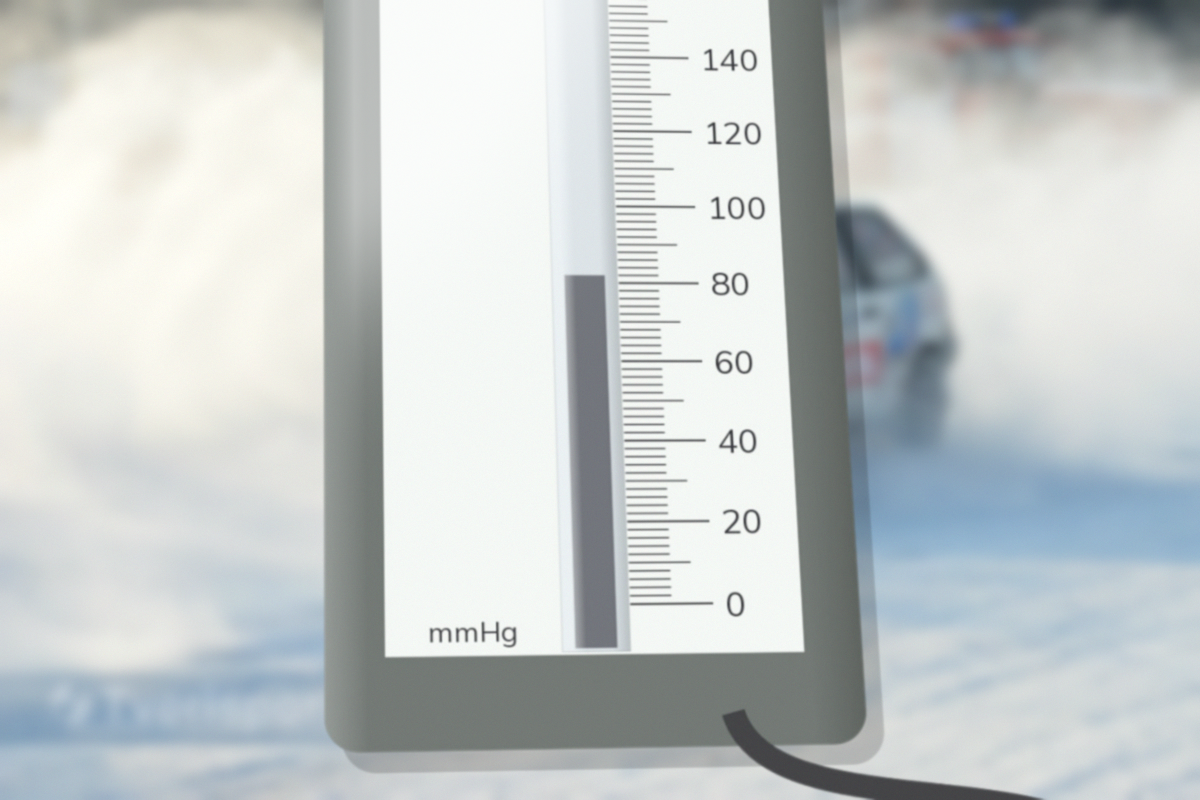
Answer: 82 mmHg
